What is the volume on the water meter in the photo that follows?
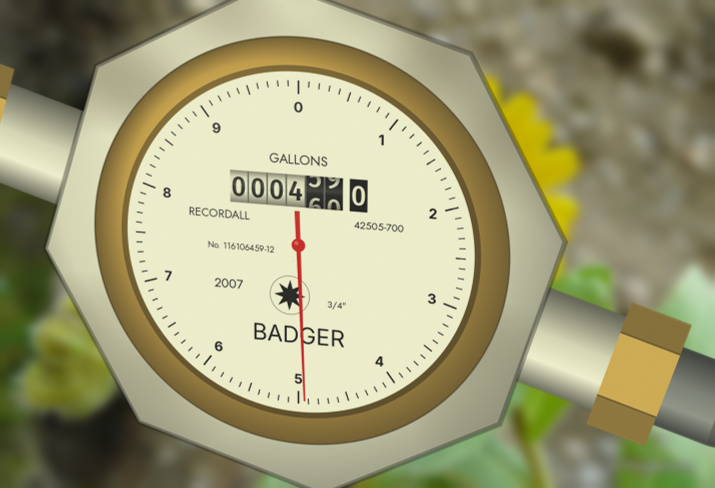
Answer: 4594.9 gal
